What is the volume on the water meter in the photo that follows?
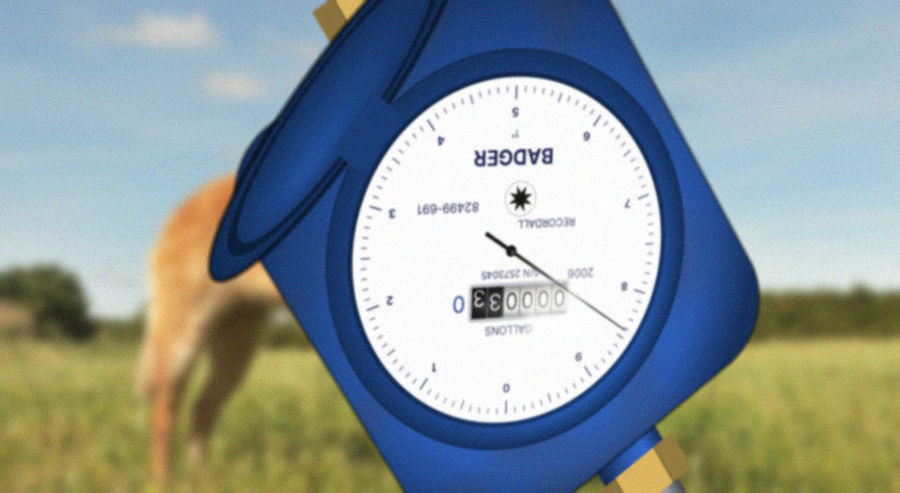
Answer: 328.4 gal
